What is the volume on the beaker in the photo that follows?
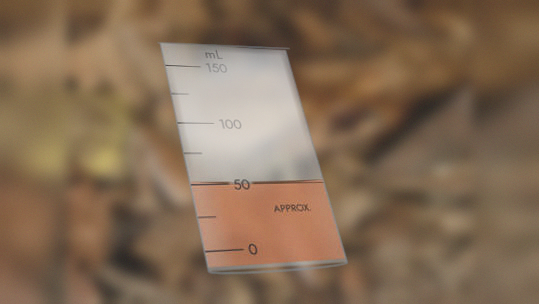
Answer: 50 mL
